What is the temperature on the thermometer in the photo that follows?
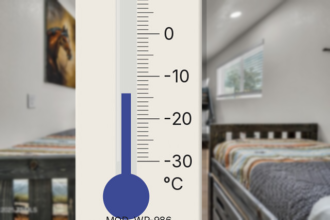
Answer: -14 °C
